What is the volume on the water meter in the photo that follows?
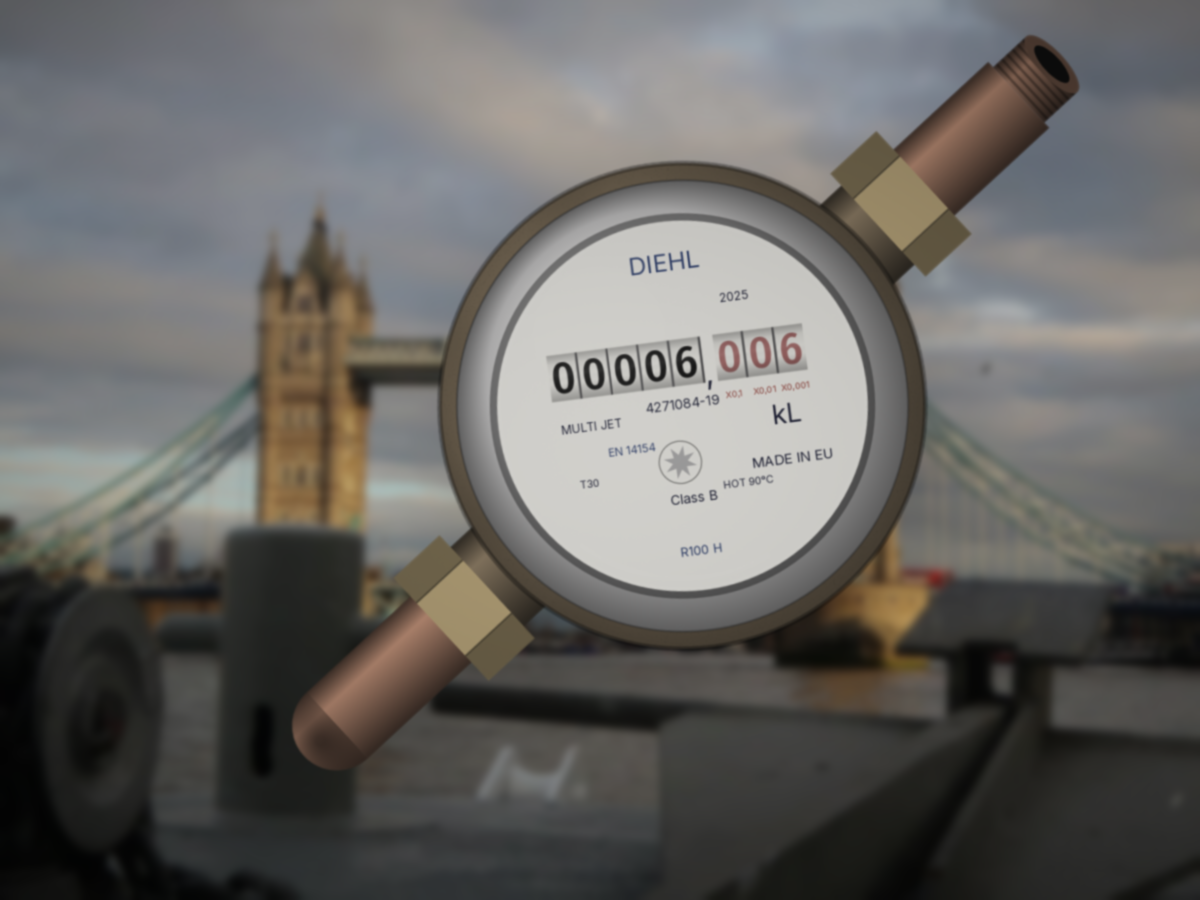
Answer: 6.006 kL
